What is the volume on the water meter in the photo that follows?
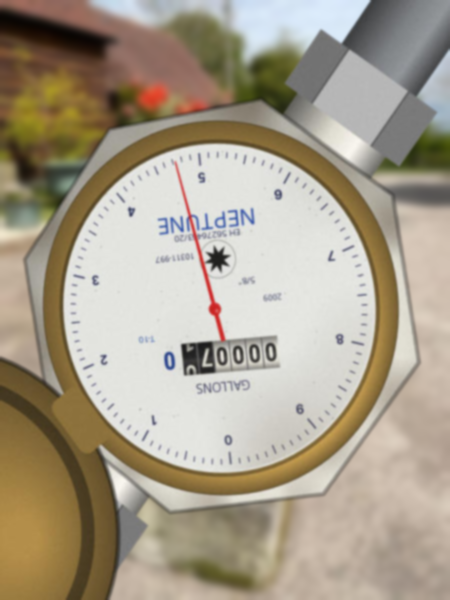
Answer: 704.7 gal
